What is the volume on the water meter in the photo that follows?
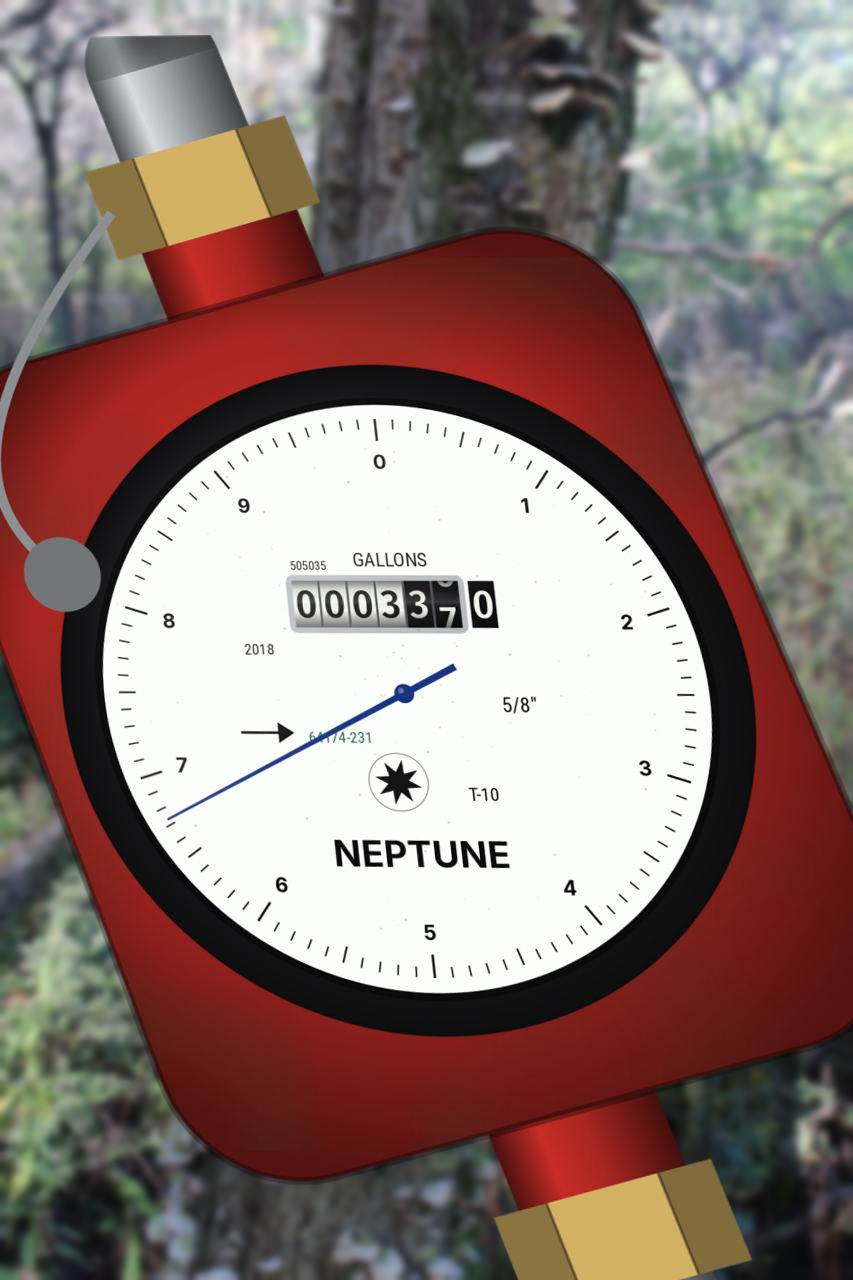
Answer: 3366.7 gal
